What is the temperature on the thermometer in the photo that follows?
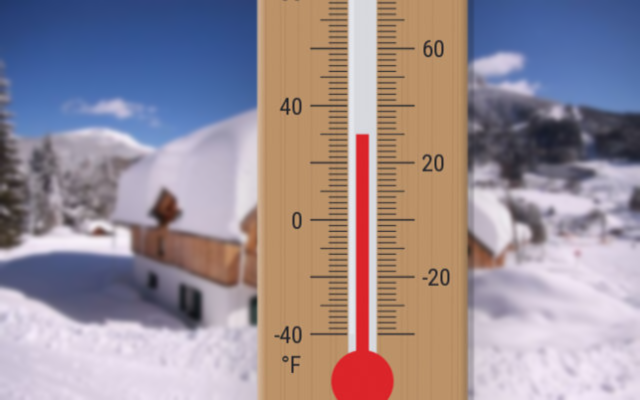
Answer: 30 °F
